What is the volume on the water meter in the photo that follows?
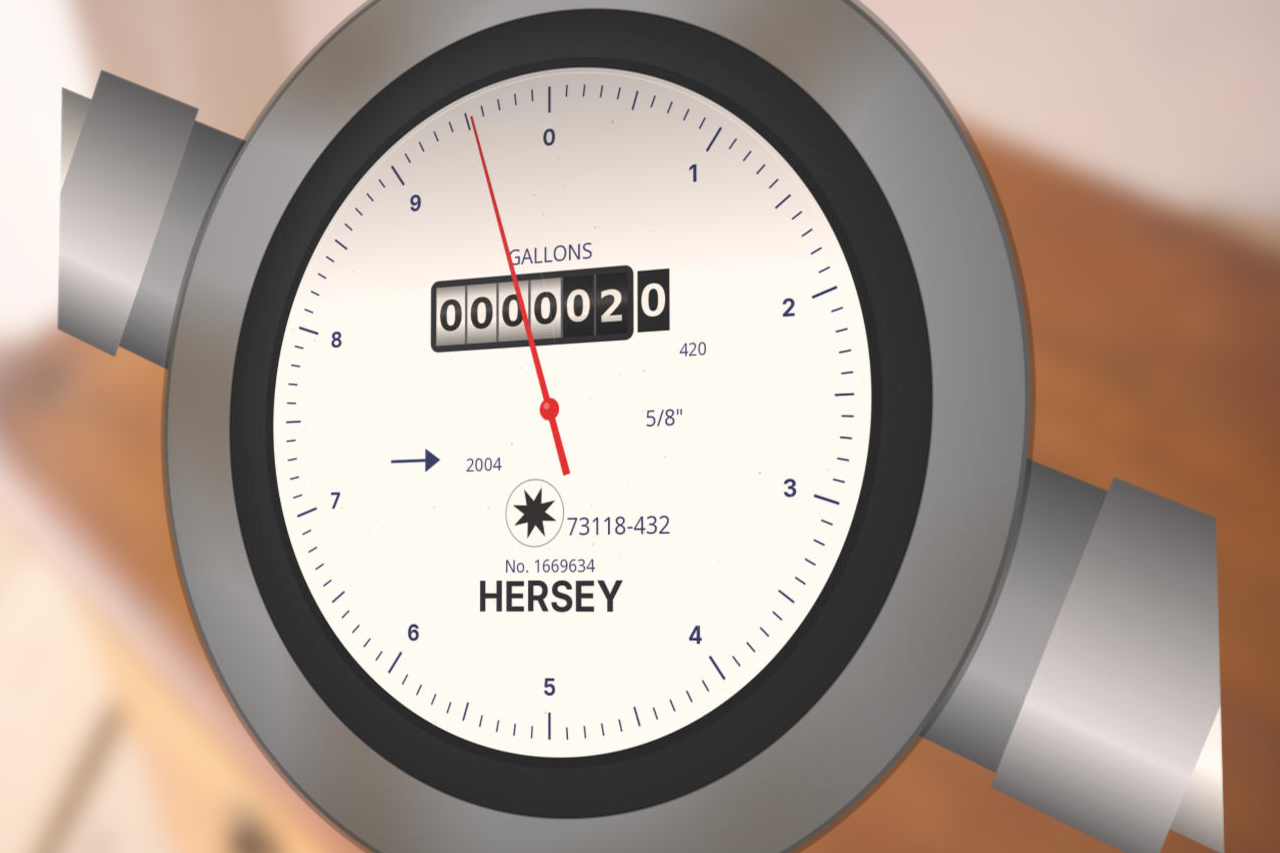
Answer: 19.5 gal
